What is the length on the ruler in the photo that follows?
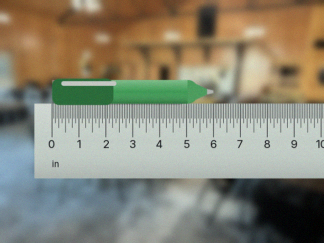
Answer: 6 in
